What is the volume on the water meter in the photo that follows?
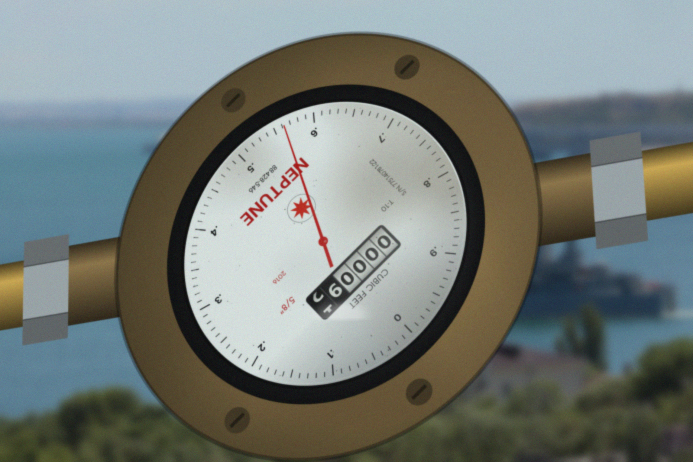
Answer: 91.56 ft³
